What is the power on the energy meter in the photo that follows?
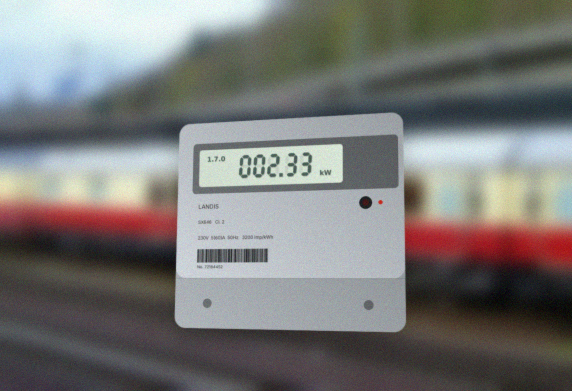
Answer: 2.33 kW
